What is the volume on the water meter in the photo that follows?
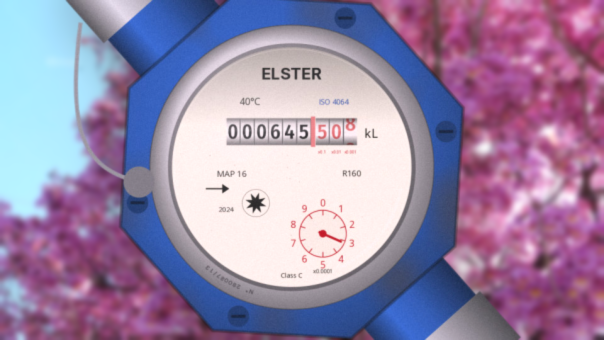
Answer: 645.5083 kL
